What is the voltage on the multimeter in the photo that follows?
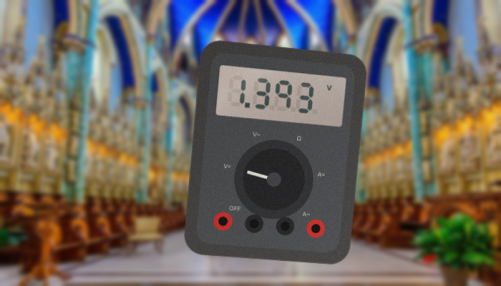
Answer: 1.393 V
